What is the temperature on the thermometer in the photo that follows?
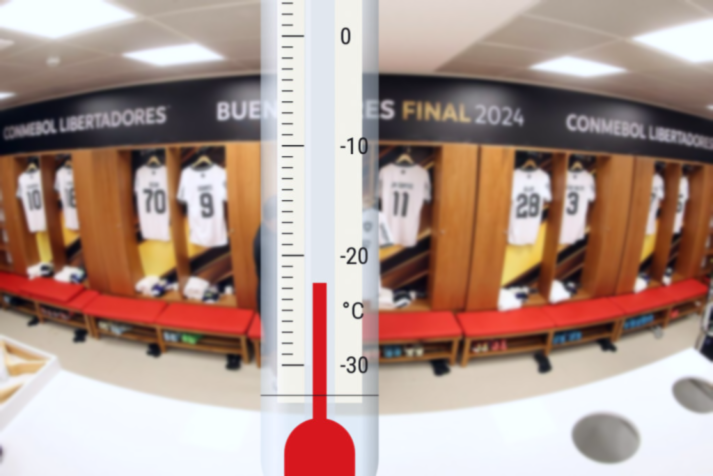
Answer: -22.5 °C
